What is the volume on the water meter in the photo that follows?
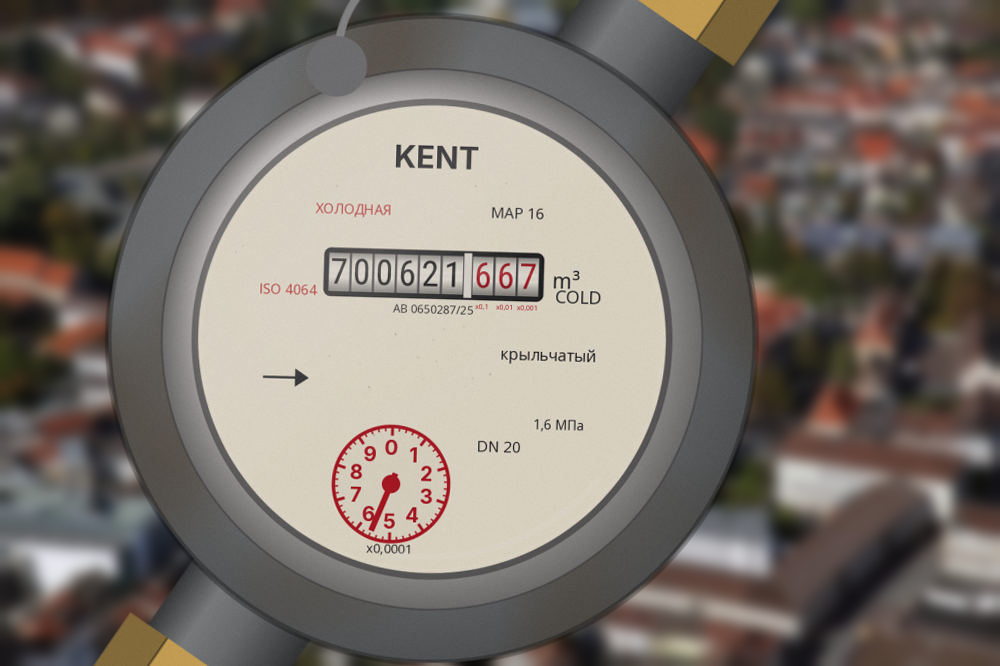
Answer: 700621.6675 m³
